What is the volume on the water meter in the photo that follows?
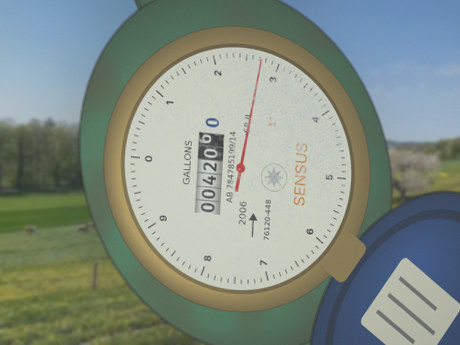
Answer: 42062.7 gal
